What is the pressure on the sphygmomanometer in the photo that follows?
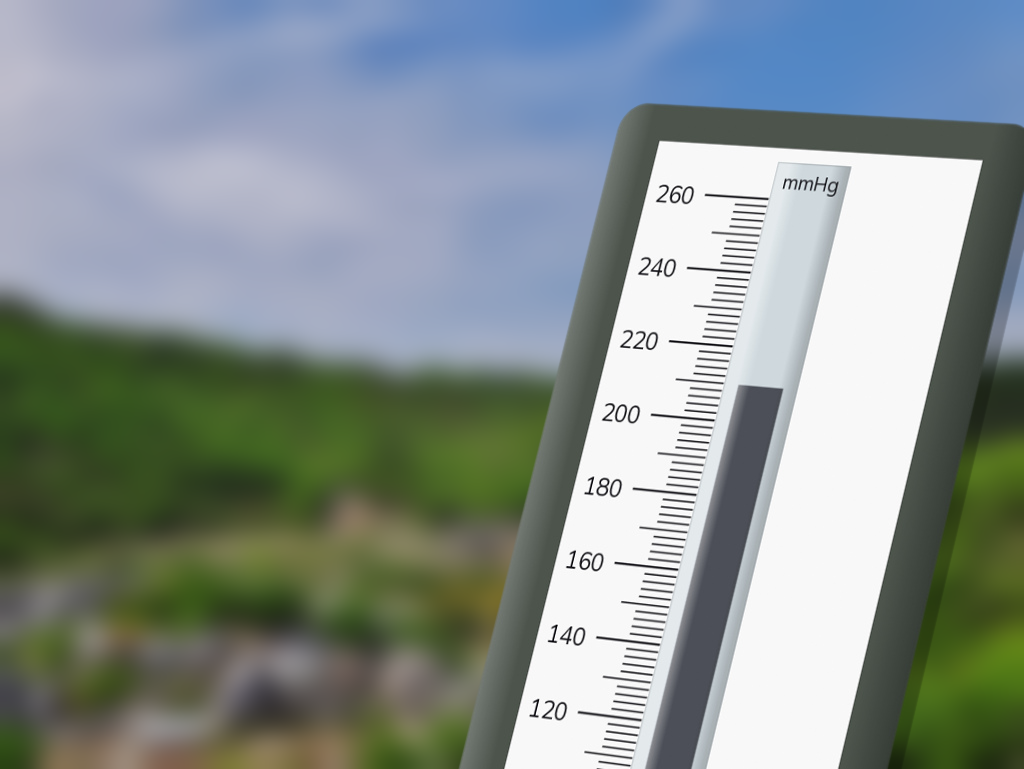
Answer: 210 mmHg
